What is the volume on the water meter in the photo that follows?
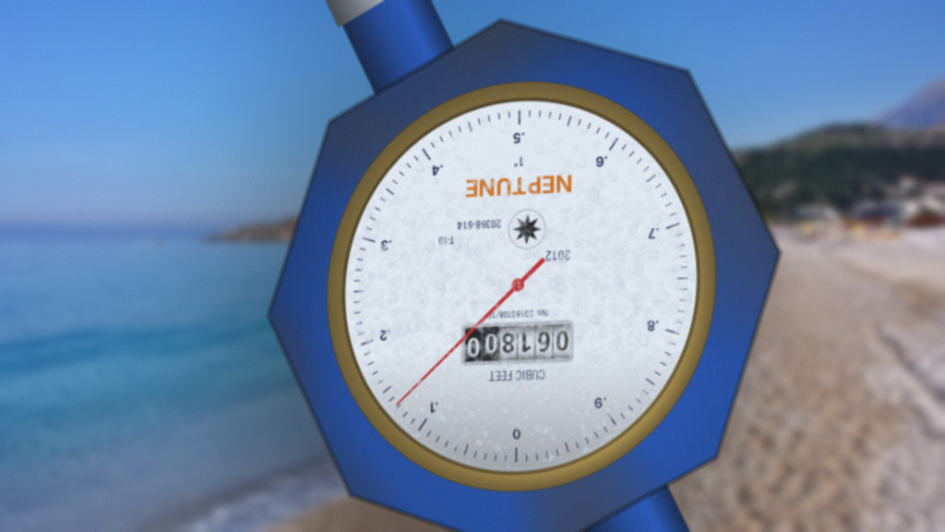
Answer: 61800.13 ft³
